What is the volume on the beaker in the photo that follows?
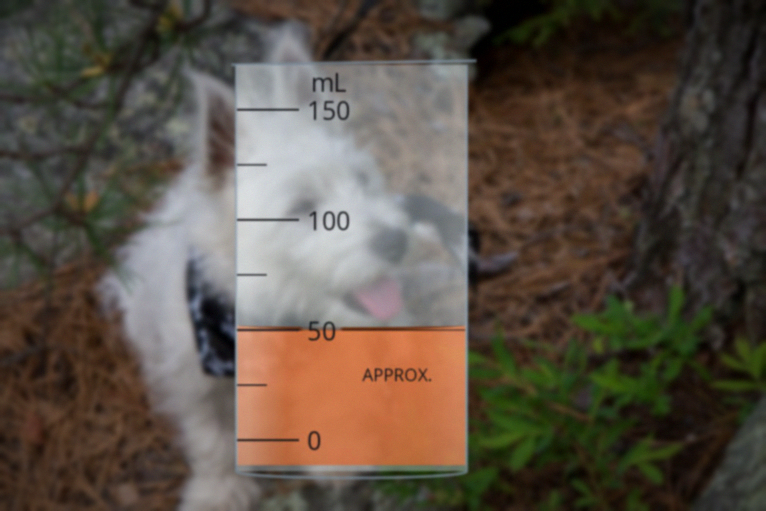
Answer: 50 mL
